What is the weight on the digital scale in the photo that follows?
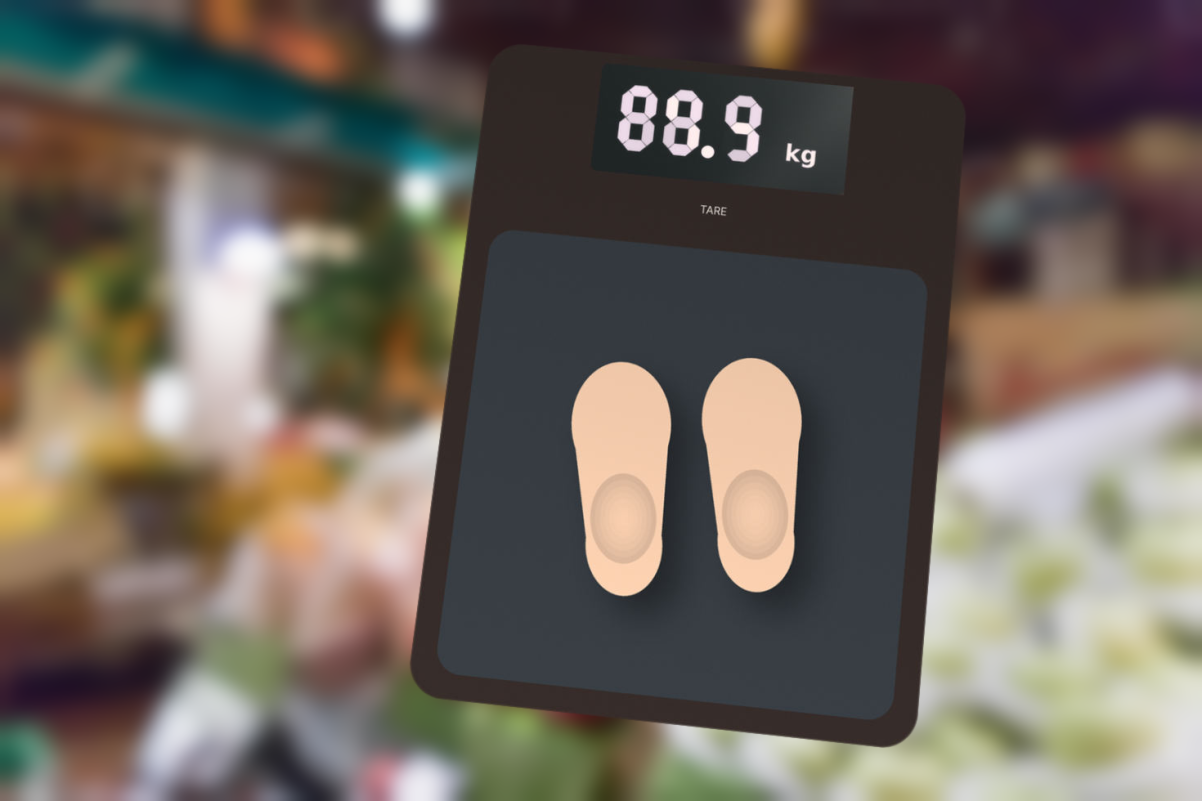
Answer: 88.9 kg
